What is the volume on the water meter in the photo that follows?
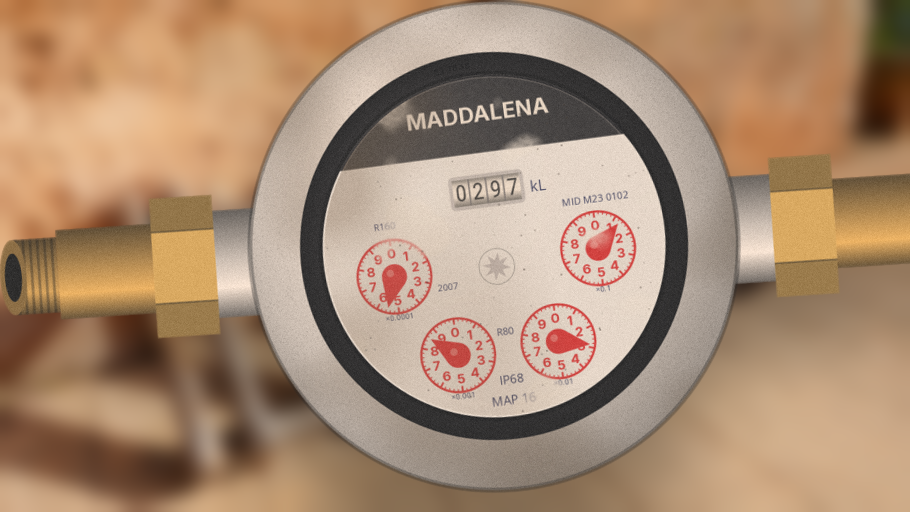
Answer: 297.1285 kL
